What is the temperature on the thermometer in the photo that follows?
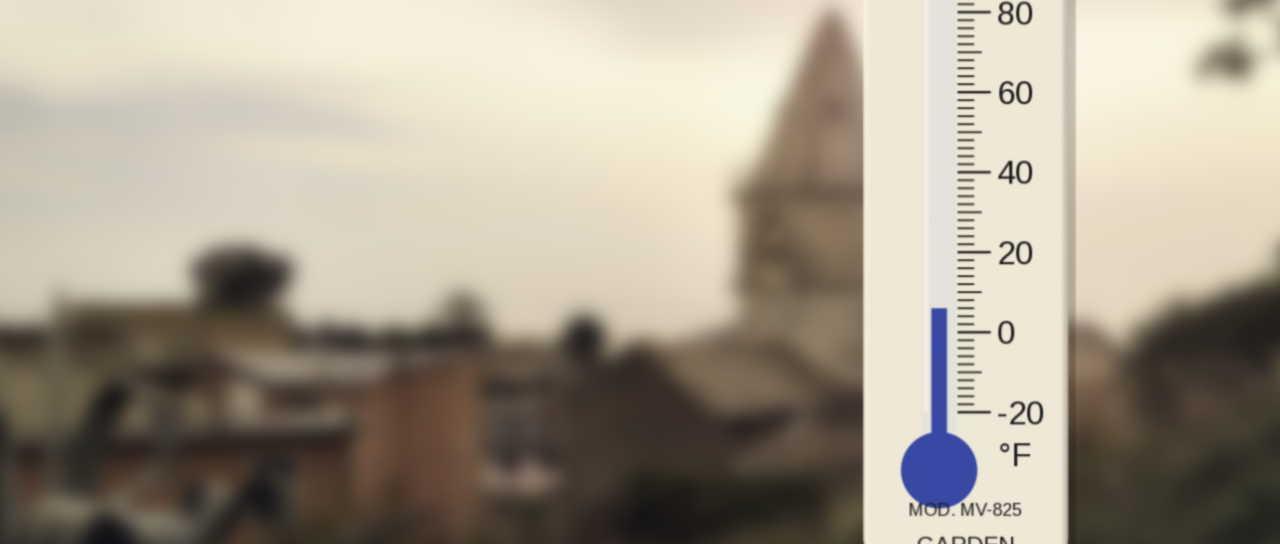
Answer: 6 °F
